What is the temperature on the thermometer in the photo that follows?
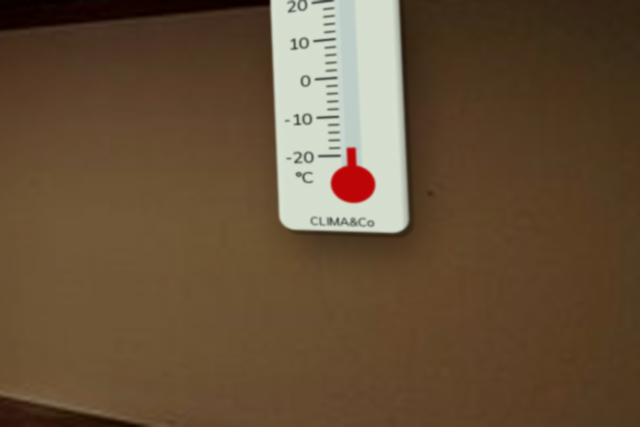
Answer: -18 °C
